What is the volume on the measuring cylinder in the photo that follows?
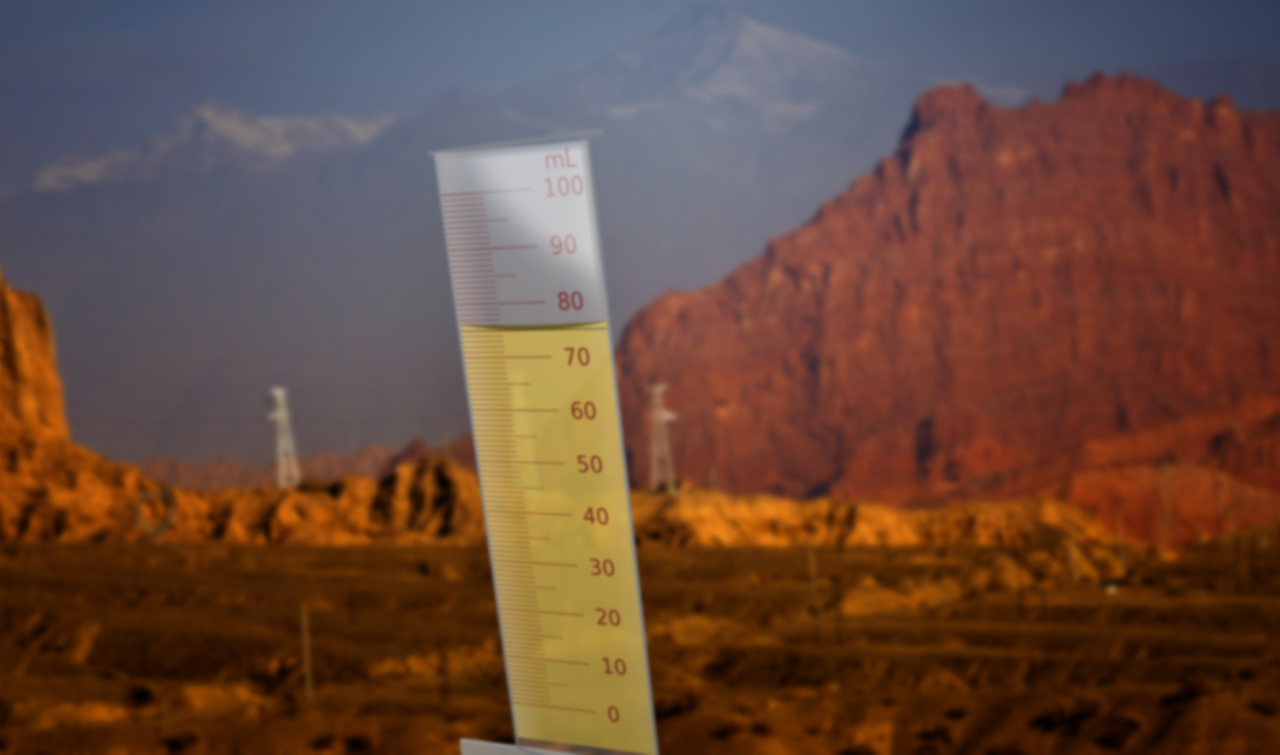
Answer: 75 mL
